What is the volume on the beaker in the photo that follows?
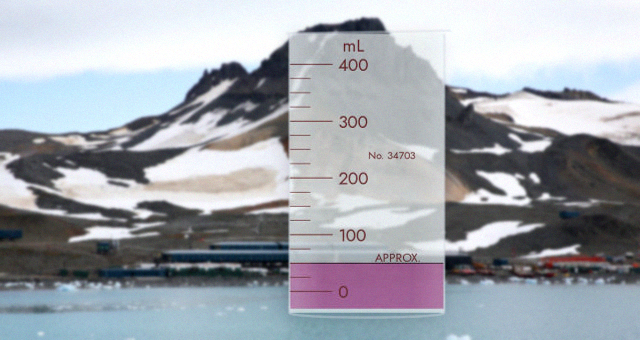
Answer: 50 mL
